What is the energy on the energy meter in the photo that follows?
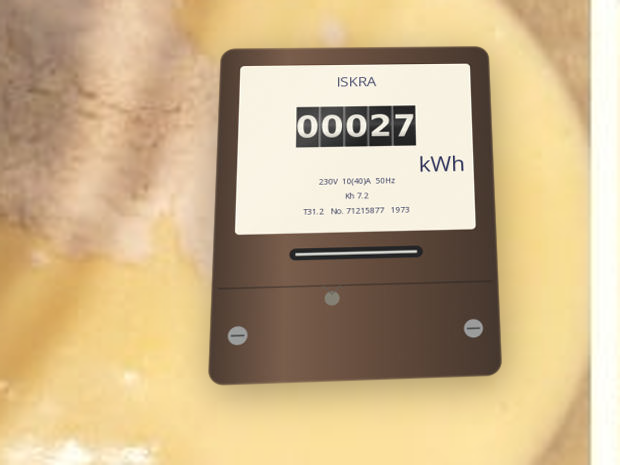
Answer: 27 kWh
